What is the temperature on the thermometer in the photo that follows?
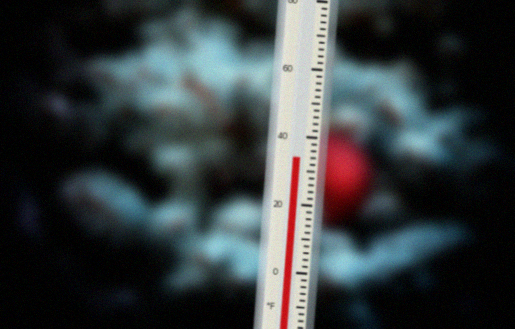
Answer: 34 °F
